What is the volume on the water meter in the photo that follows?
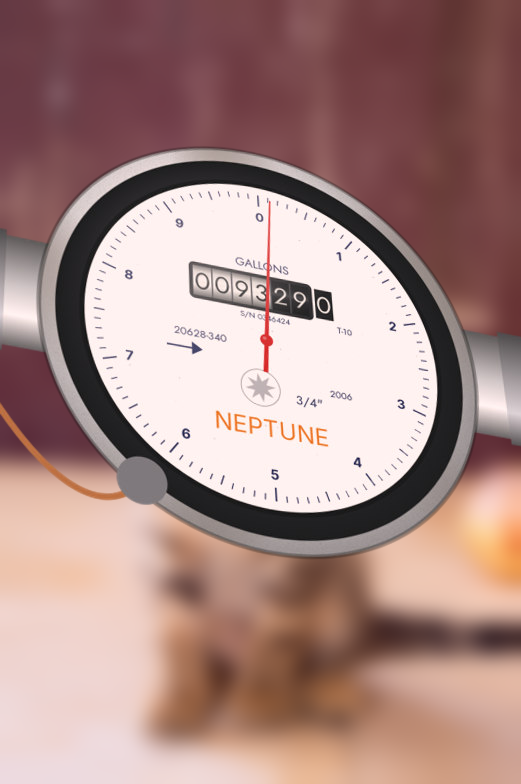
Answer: 93290.1 gal
